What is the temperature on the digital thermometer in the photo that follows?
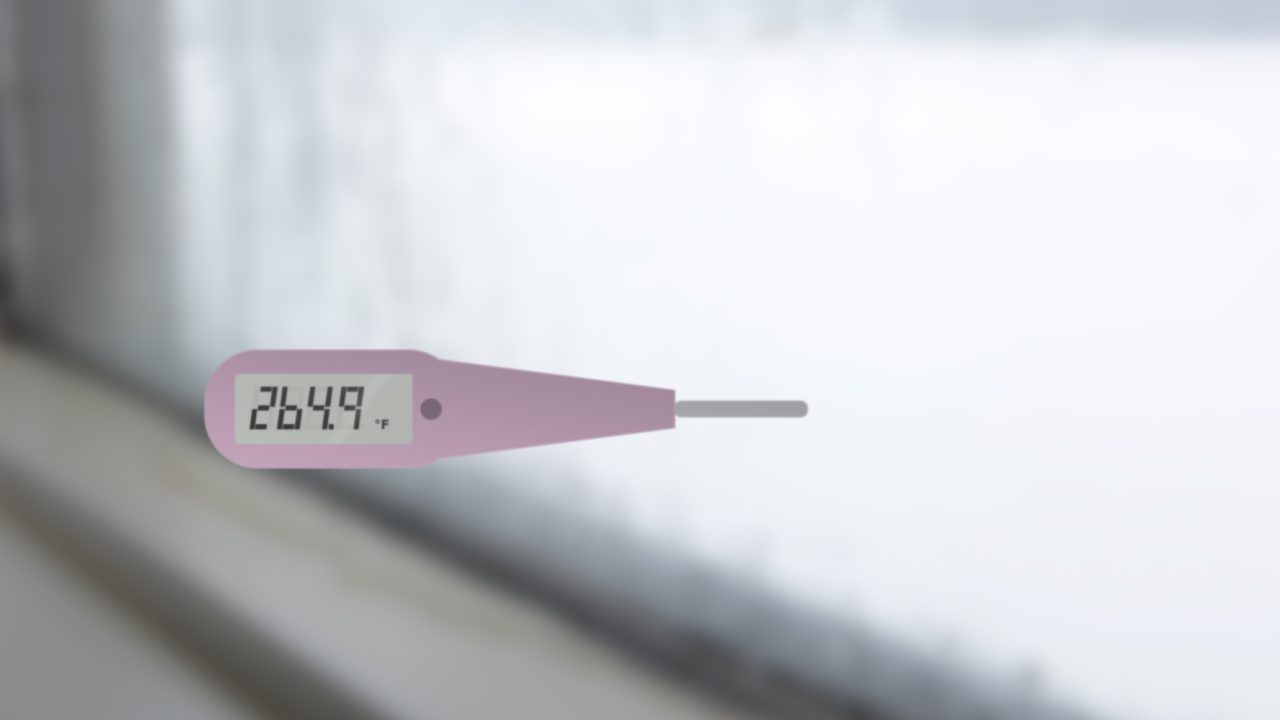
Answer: 264.9 °F
